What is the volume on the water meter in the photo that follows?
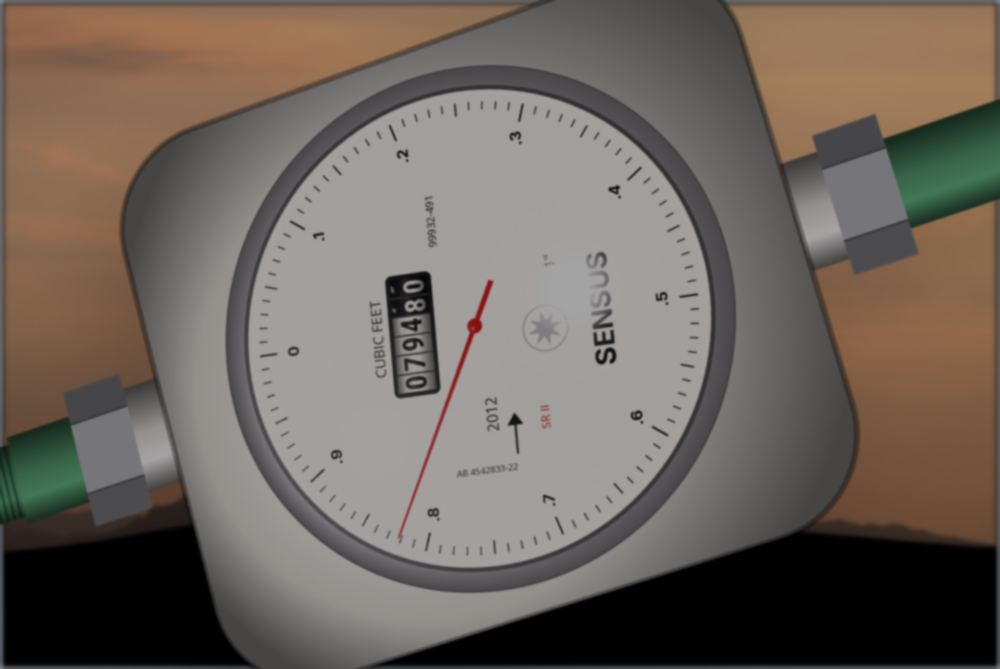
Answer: 79479.82 ft³
